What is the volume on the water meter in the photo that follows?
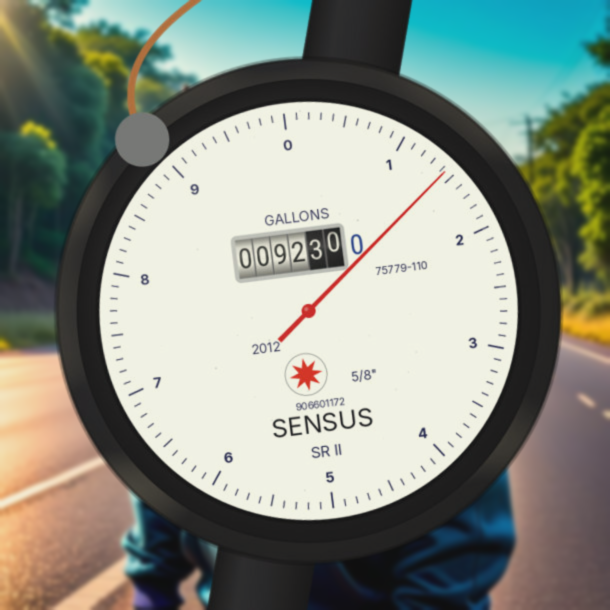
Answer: 92301.4 gal
